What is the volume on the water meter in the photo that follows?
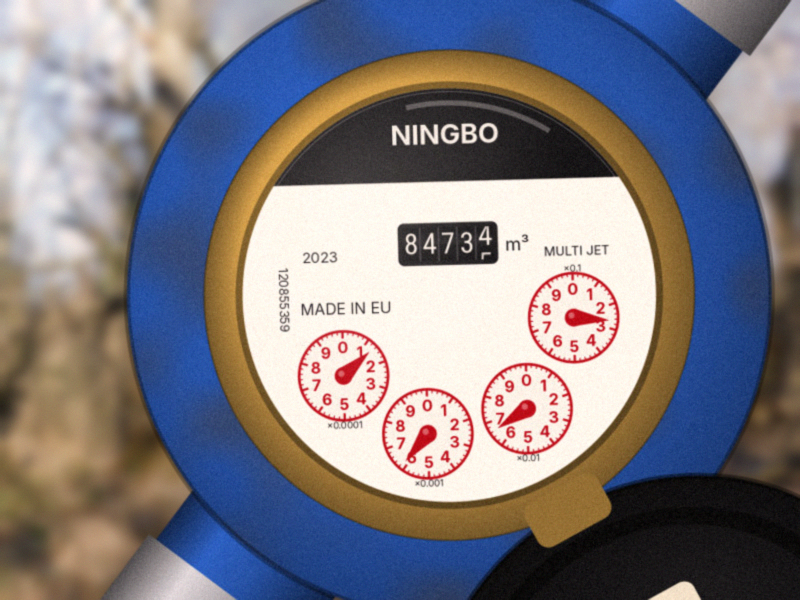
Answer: 84734.2661 m³
